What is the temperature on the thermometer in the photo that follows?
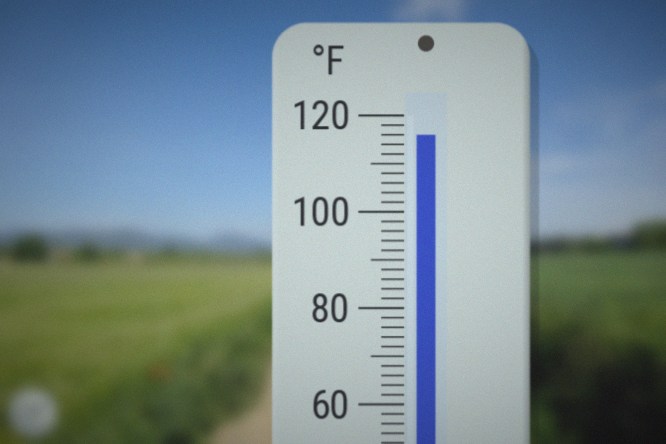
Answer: 116 °F
